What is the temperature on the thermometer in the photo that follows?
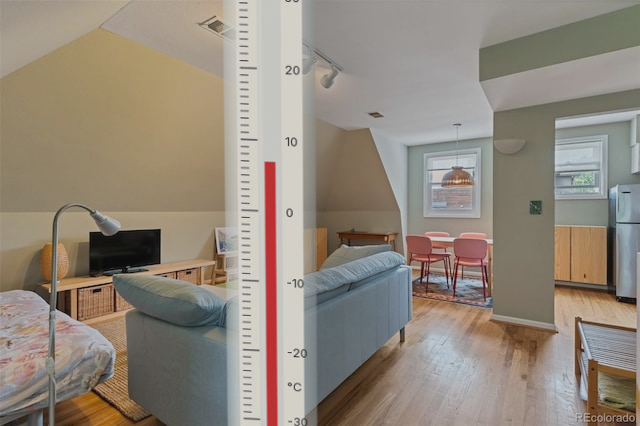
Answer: 7 °C
